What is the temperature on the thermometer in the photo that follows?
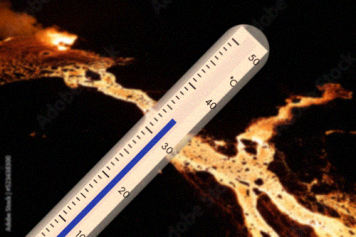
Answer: 34 °C
